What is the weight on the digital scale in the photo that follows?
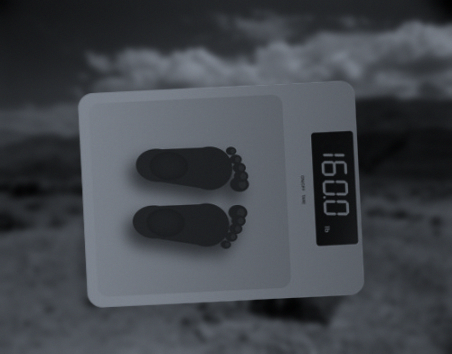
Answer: 160.0 lb
